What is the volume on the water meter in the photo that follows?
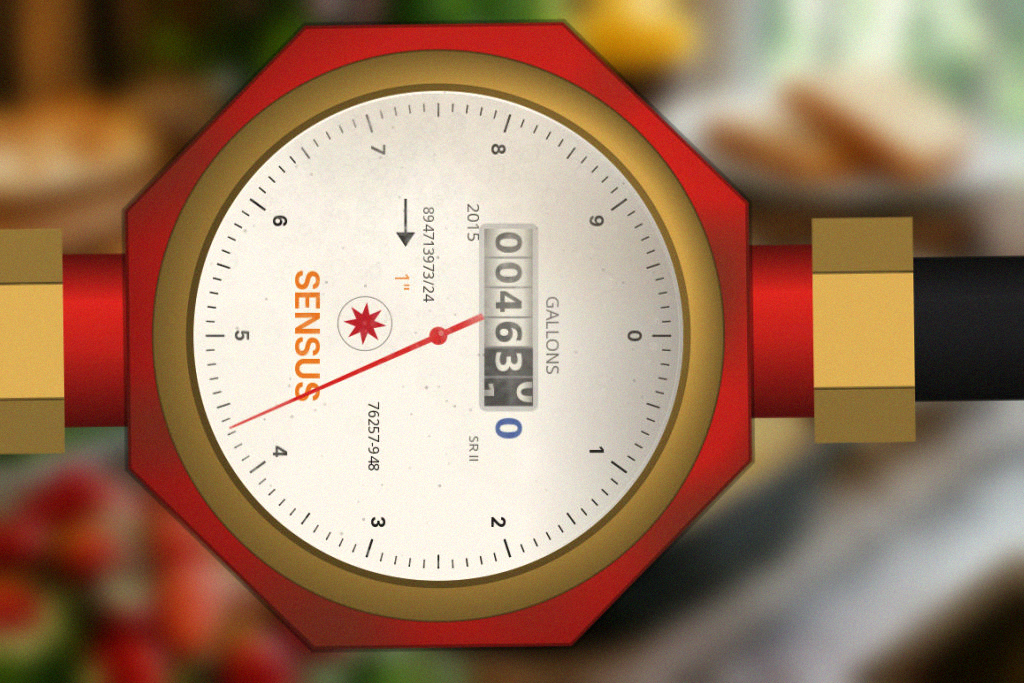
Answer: 46304.3 gal
